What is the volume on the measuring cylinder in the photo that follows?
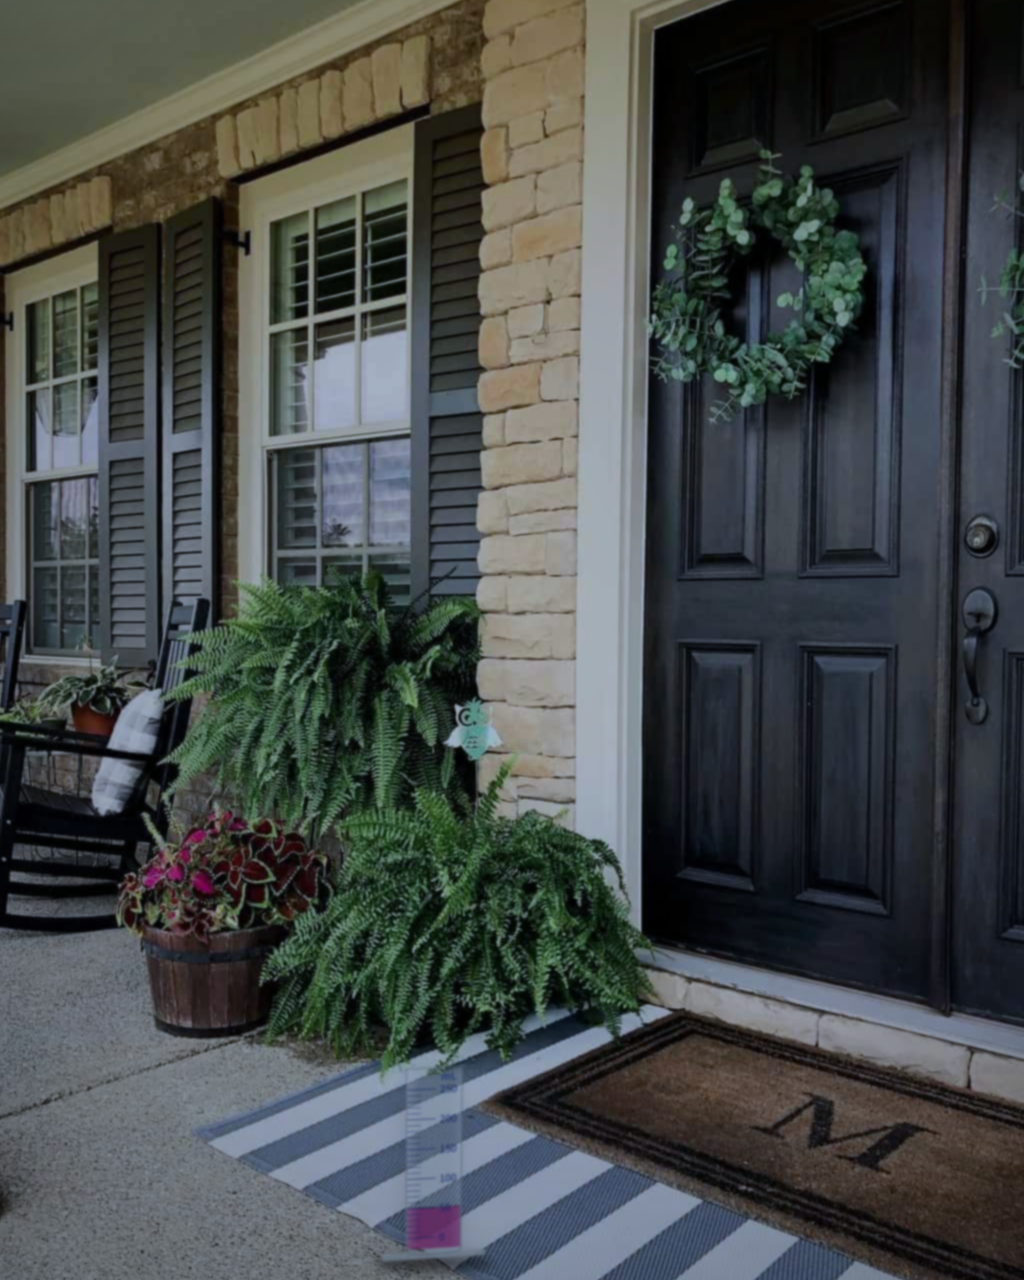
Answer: 50 mL
